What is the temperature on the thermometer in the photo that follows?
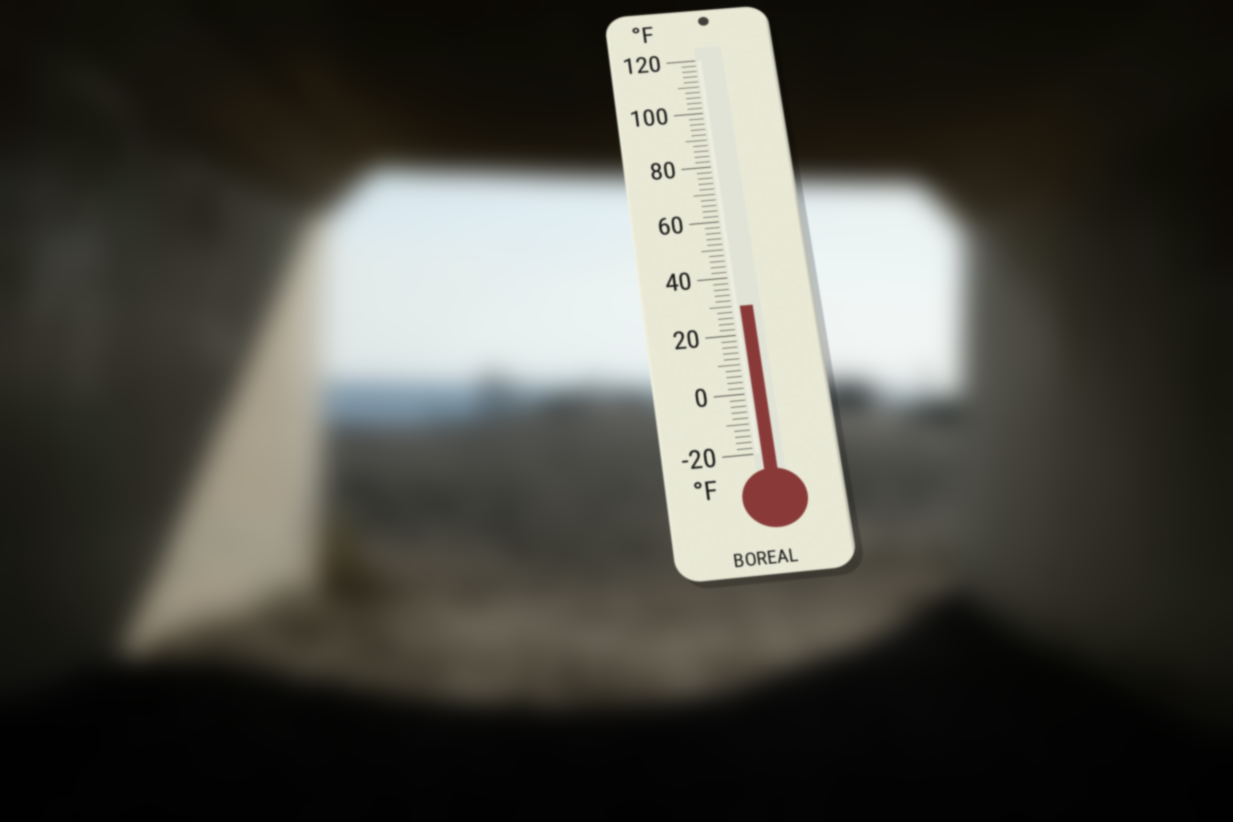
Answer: 30 °F
